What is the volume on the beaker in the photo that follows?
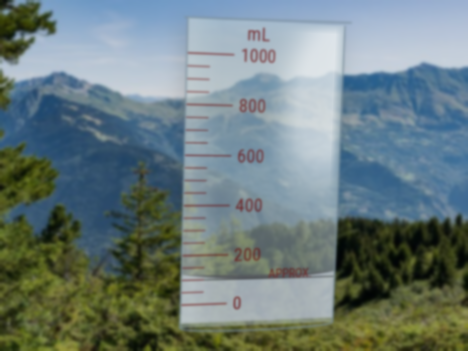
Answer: 100 mL
